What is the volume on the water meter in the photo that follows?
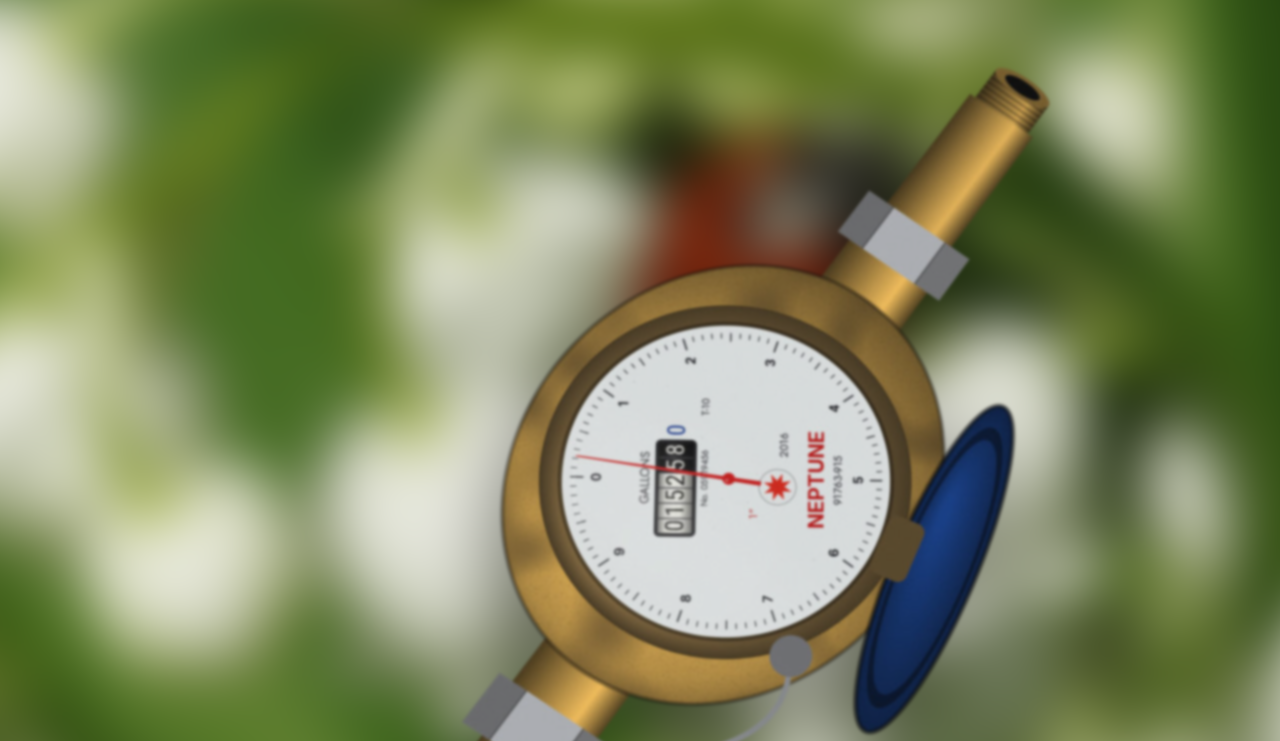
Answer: 152580.2 gal
